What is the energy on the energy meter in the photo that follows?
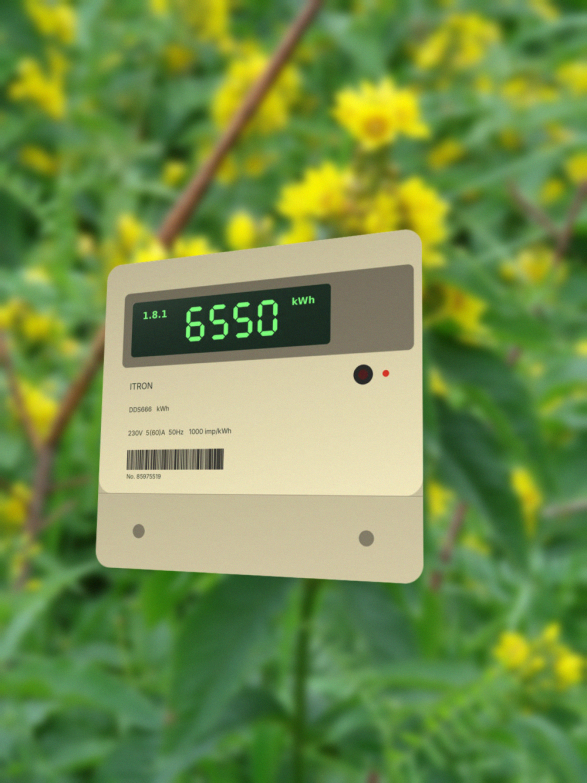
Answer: 6550 kWh
